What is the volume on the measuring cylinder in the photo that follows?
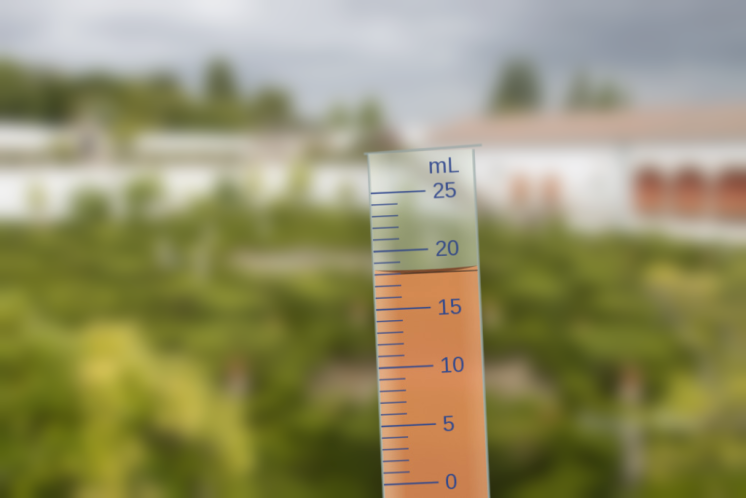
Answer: 18 mL
